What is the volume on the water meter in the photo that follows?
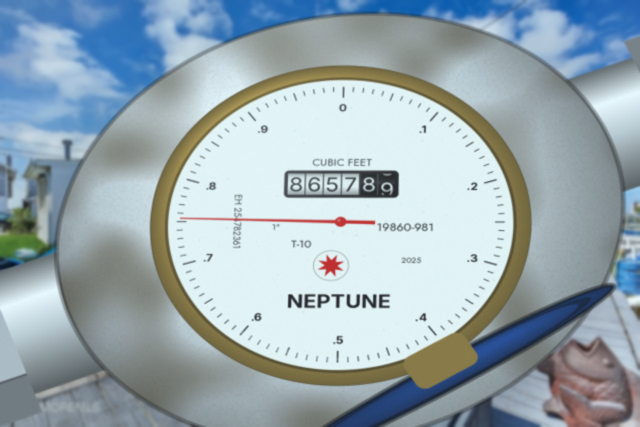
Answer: 865788.75 ft³
